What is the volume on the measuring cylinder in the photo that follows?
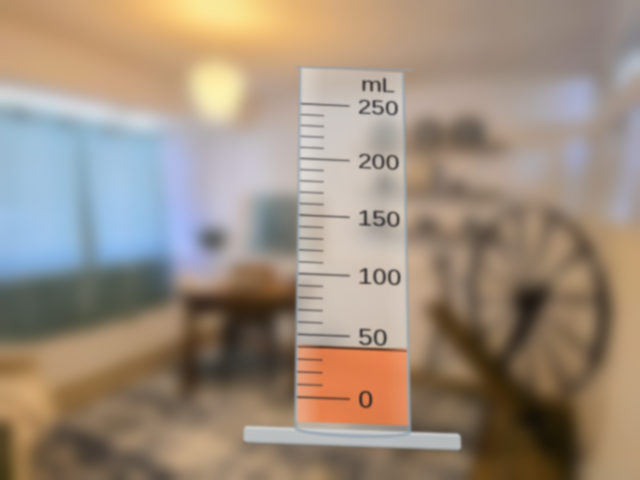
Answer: 40 mL
